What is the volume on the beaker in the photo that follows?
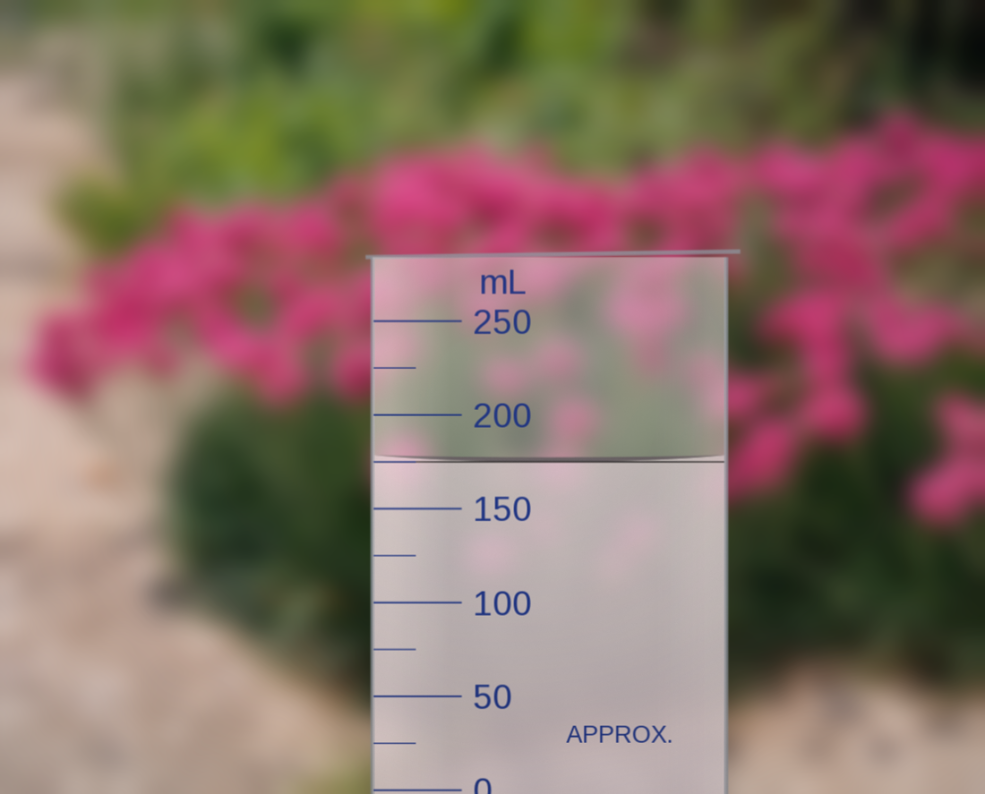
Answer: 175 mL
